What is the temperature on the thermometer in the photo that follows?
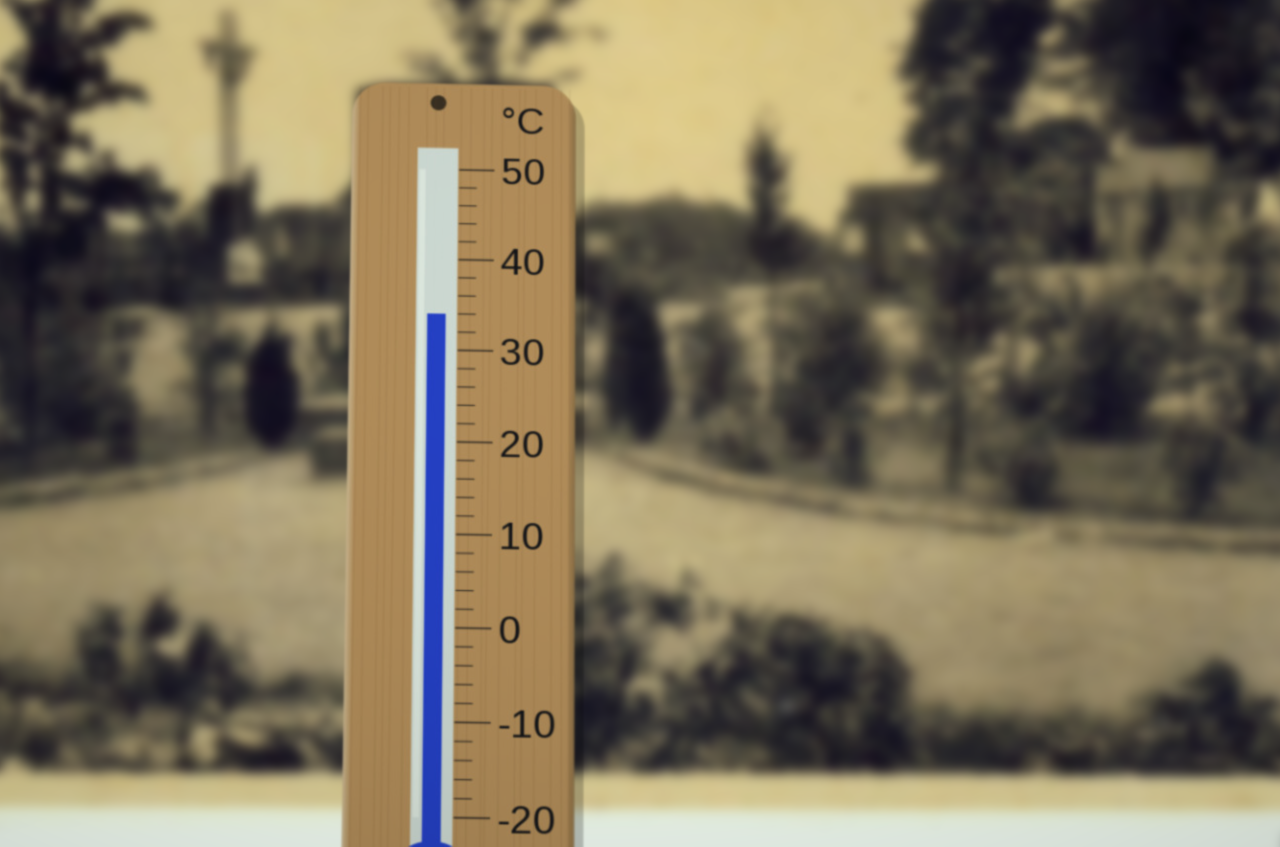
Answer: 34 °C
